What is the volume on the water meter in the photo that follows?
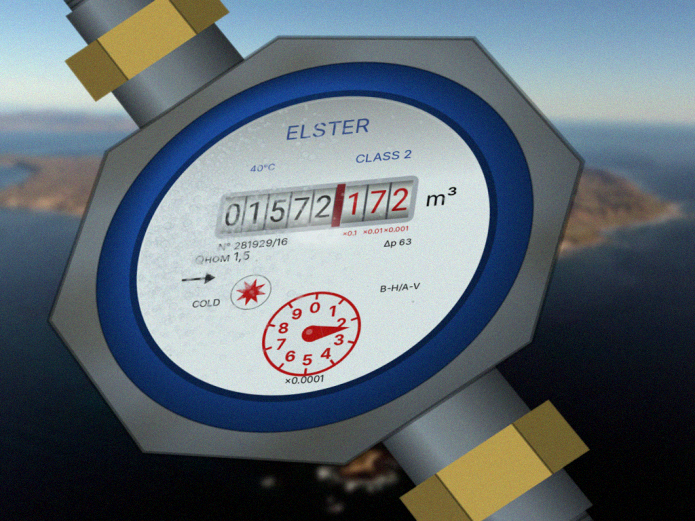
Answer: 1572.1722 m³
